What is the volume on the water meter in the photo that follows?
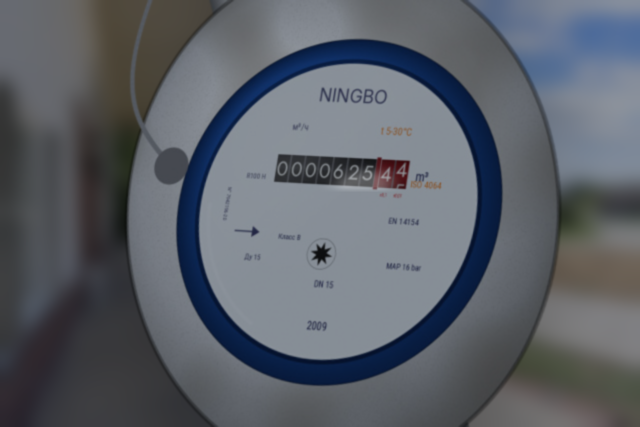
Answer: 625.44 m³
